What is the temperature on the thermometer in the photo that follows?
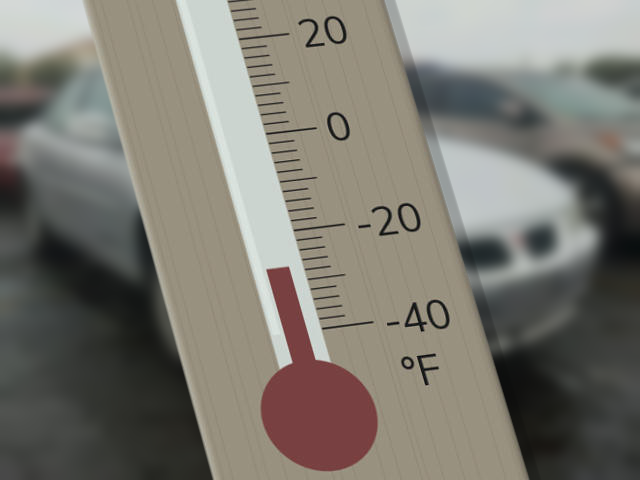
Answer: -27 °F
